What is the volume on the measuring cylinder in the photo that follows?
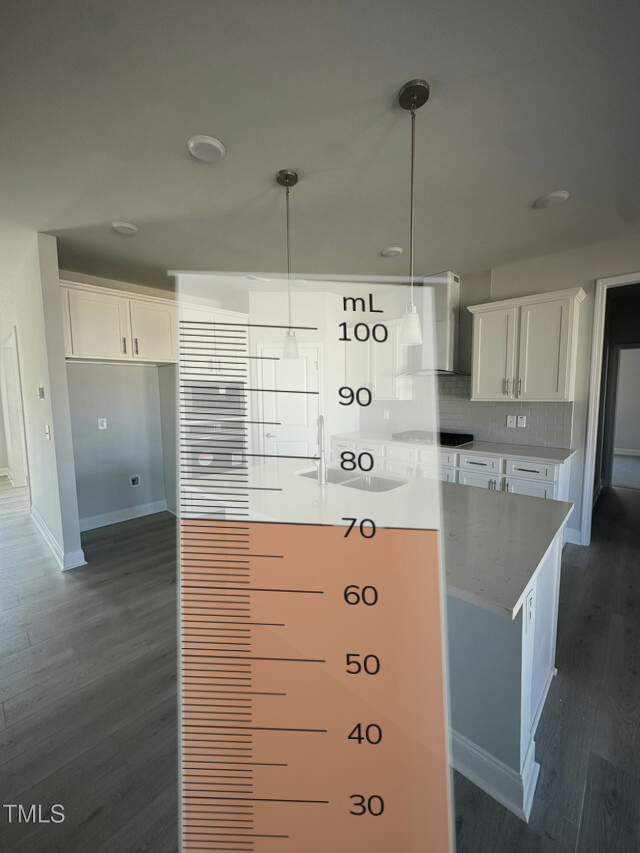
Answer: 70 mL
